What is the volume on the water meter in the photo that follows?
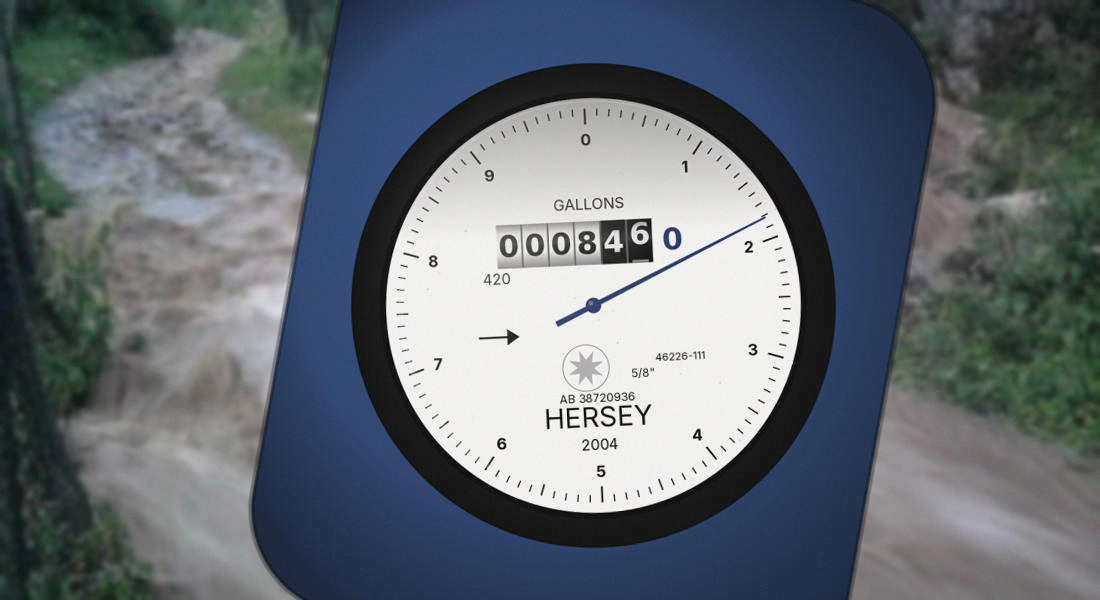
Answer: 8461.8 gal
